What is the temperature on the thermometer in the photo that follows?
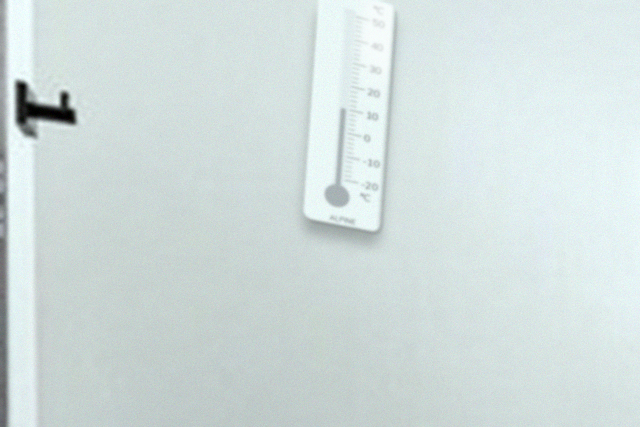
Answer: 10 °C
